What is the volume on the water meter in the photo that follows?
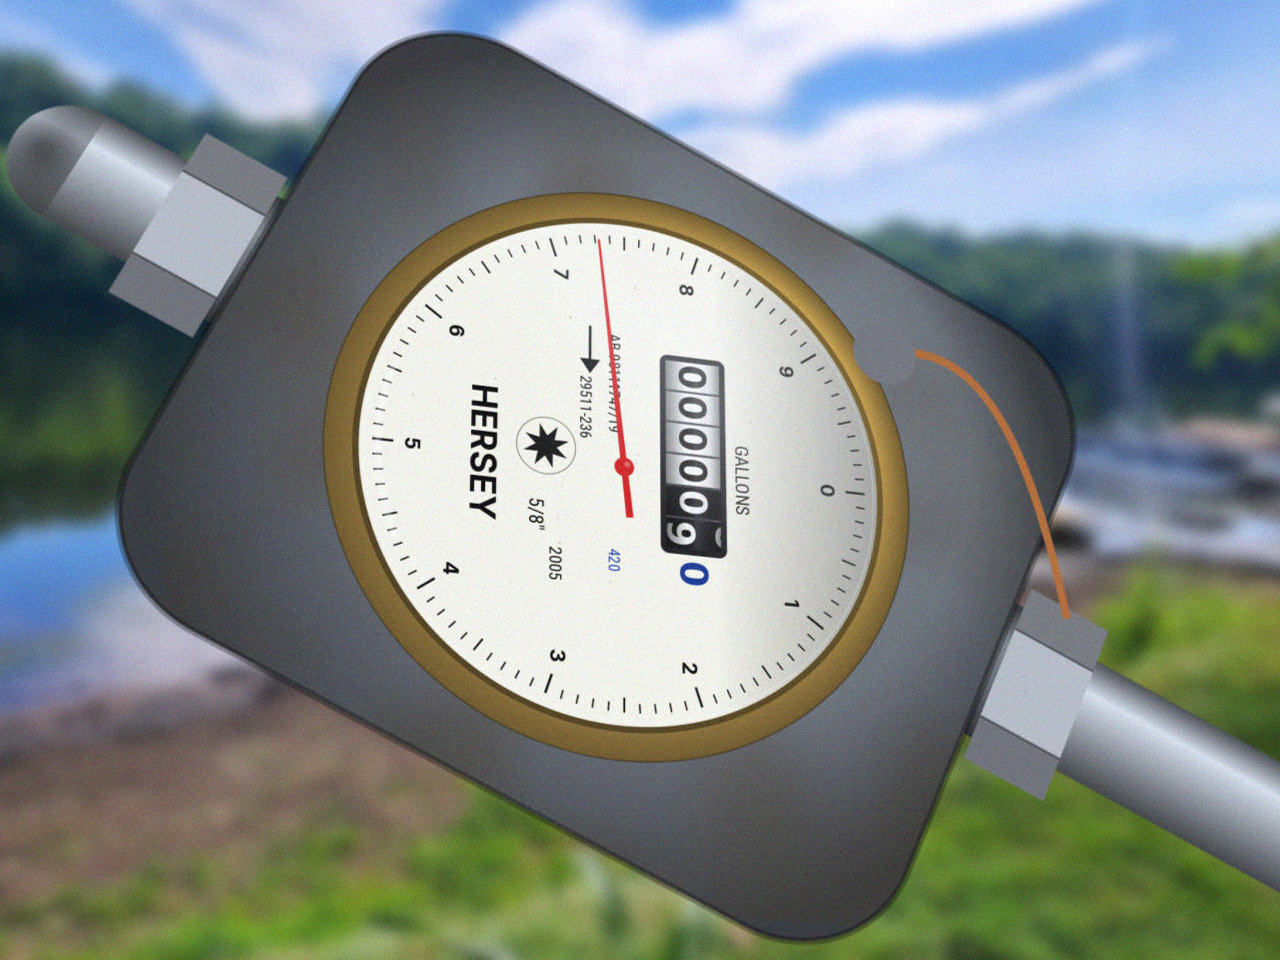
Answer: 87.3 gal
